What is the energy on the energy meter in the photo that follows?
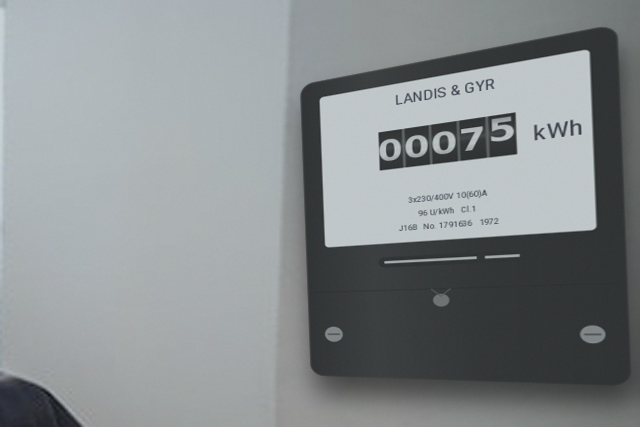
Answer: 75 kWh
